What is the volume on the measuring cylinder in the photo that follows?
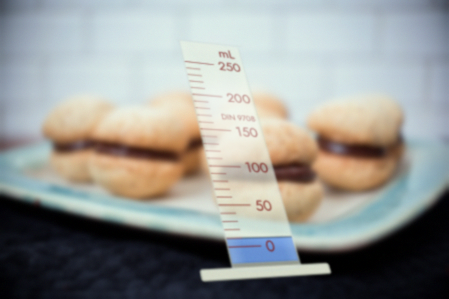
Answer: 10 mL
